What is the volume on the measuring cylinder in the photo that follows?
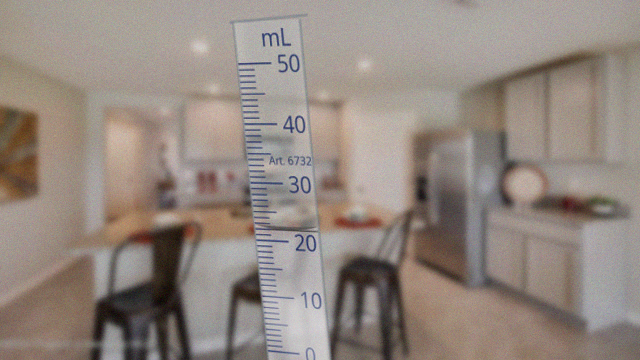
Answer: 22 mL
